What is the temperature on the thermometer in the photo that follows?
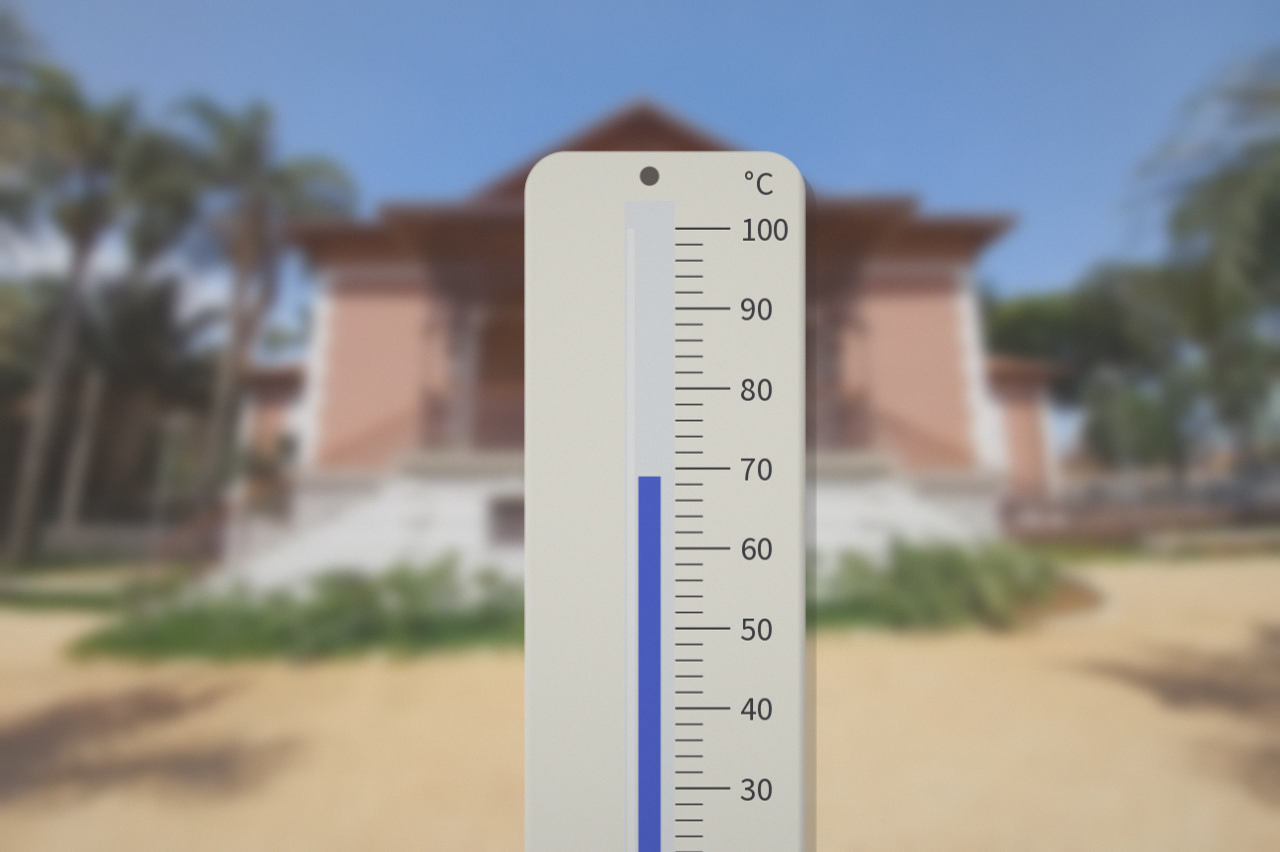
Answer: 69 °C
